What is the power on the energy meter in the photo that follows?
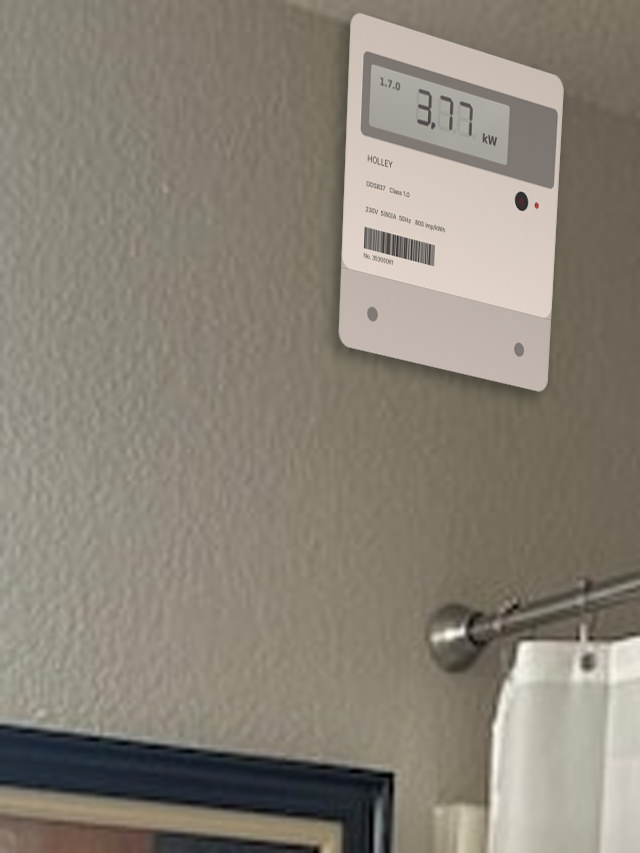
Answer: 3.77 kW
